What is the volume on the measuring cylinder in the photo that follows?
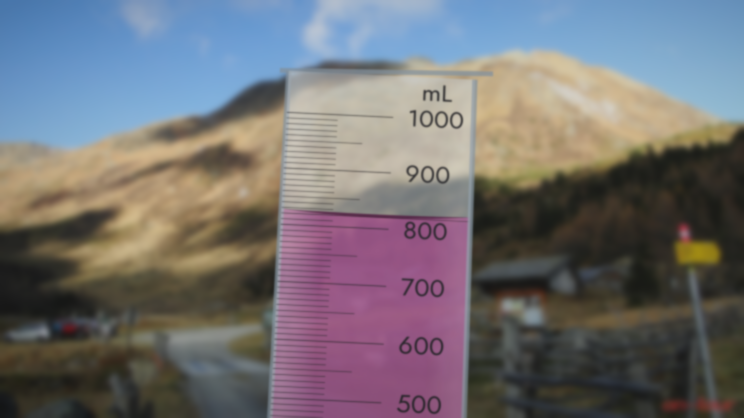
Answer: 820 mL
